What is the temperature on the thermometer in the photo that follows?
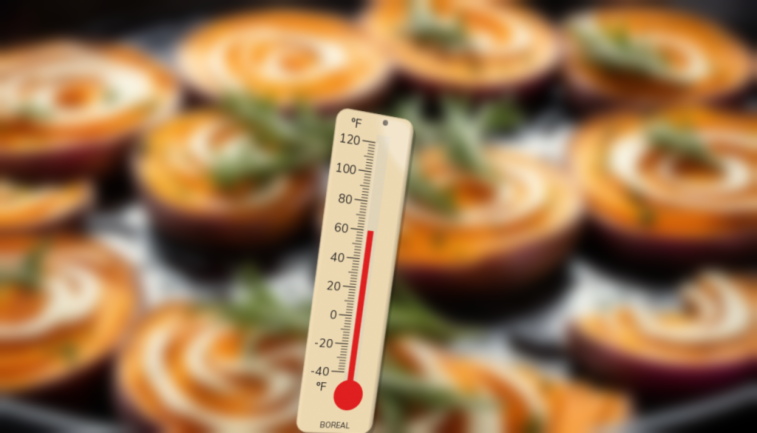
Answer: 60 °F
